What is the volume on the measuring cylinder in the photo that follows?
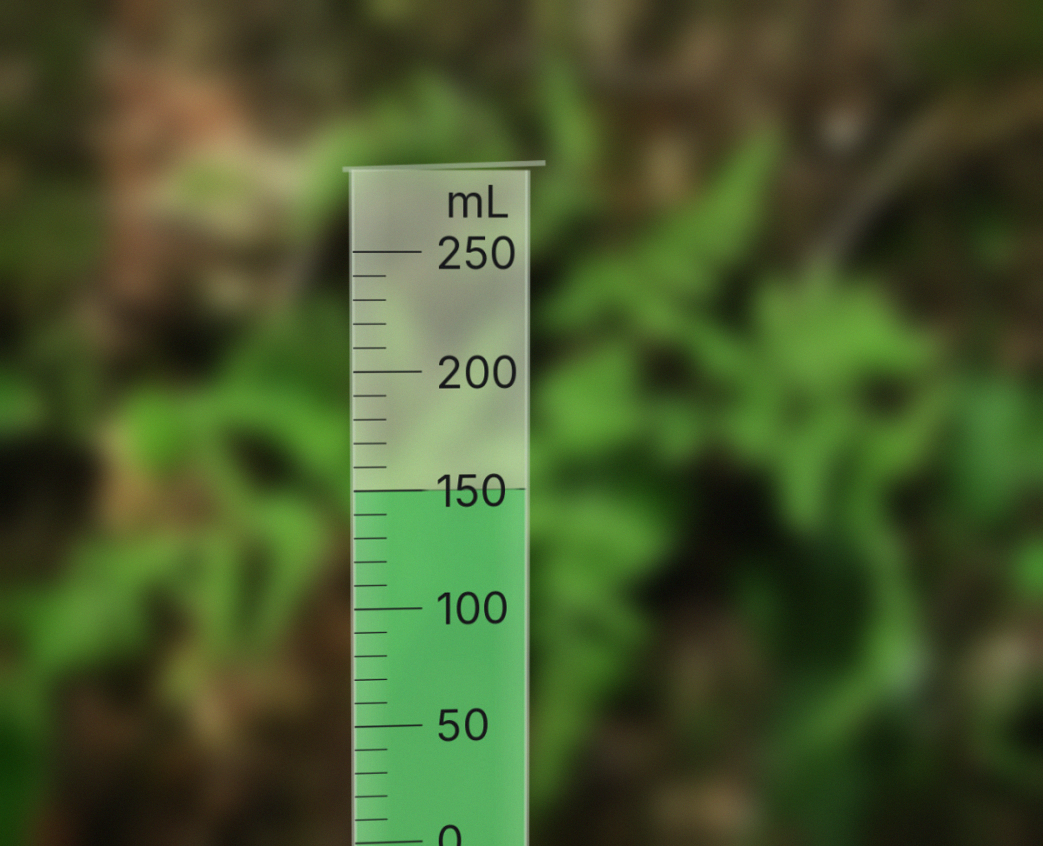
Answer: 150 mL
